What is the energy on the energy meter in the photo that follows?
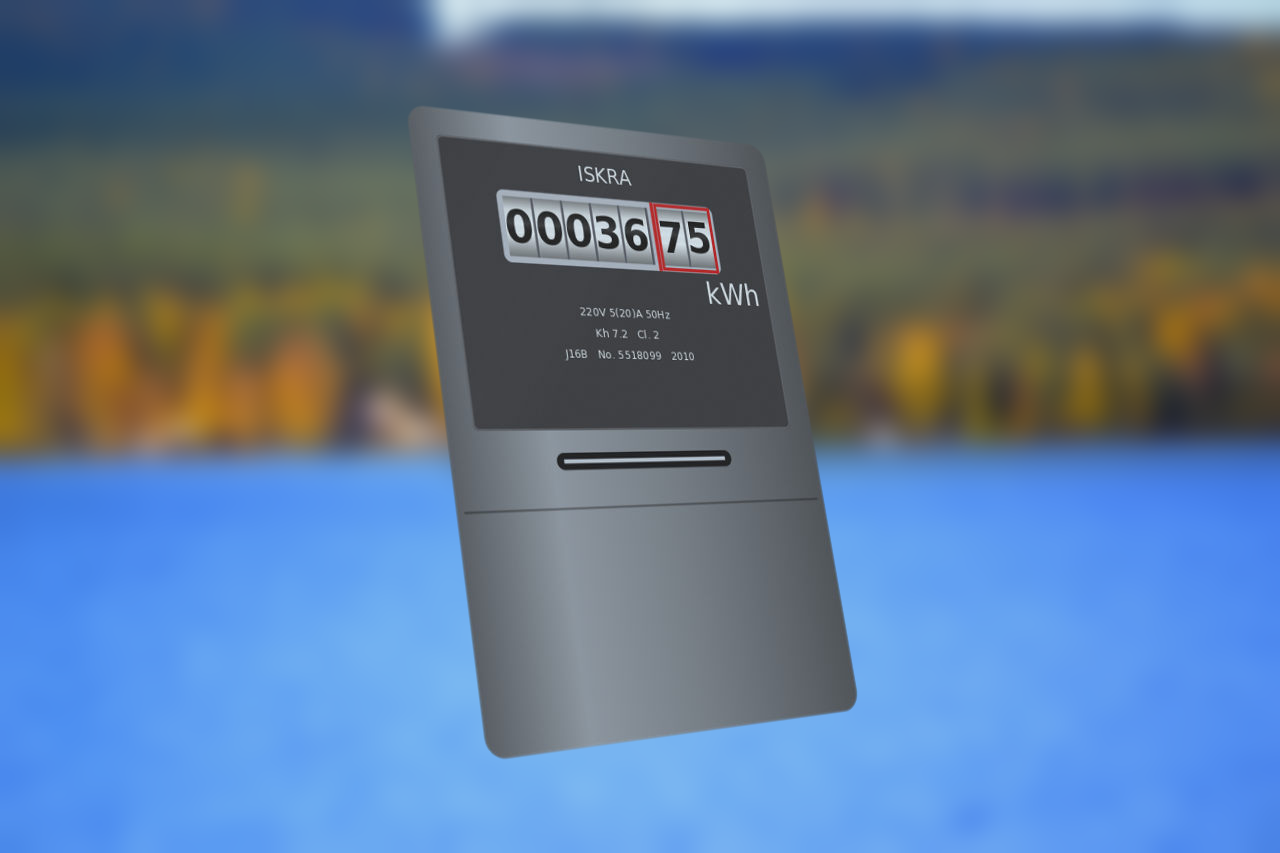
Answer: 36.75 kWh
